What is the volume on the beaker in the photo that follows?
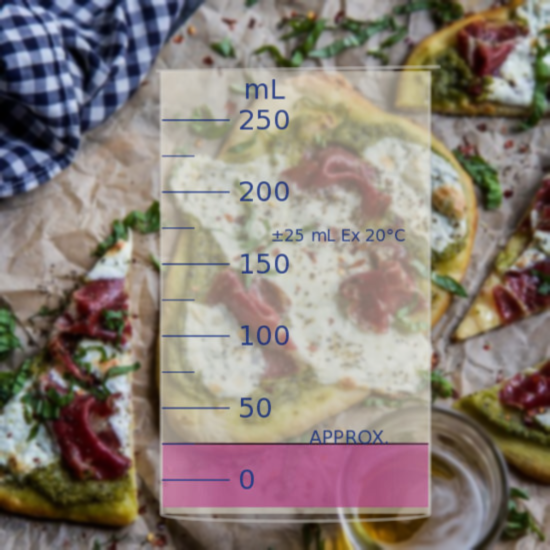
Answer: 25 mL
